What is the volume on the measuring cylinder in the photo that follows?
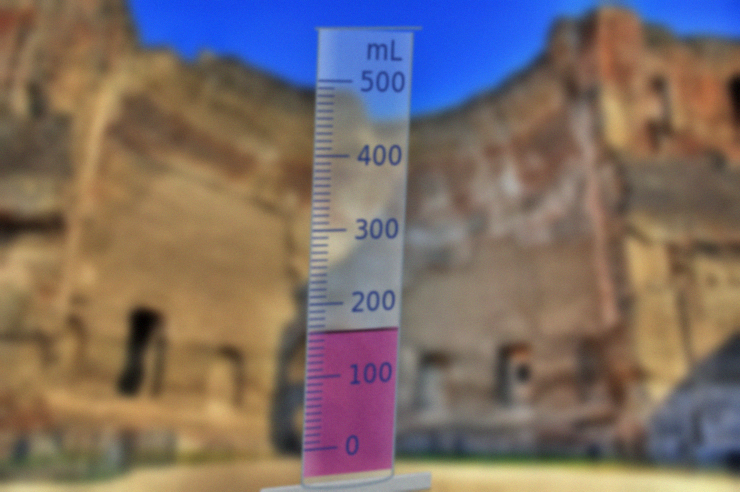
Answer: 160 mL
